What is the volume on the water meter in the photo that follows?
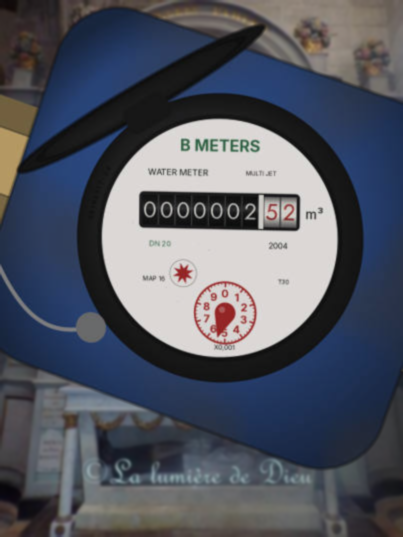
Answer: 2.525 m³
